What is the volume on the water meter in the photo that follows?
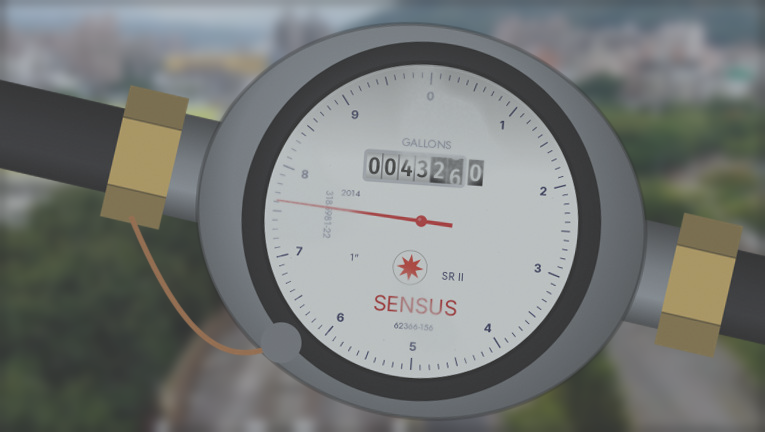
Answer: 43257.6 gal
